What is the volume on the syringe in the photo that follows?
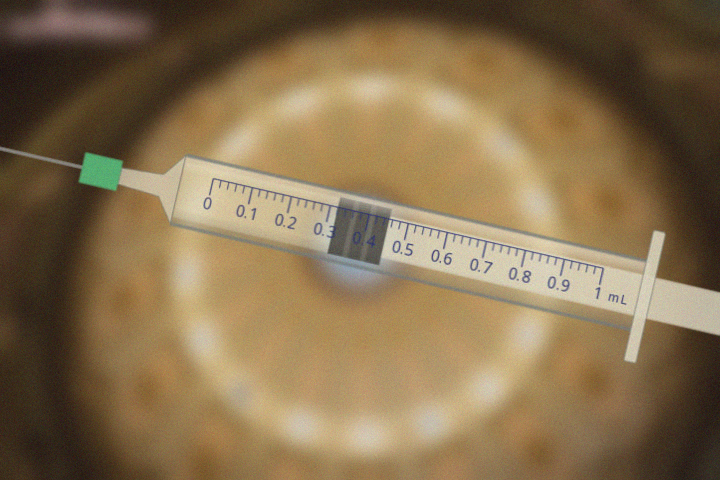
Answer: 0.32 mL
